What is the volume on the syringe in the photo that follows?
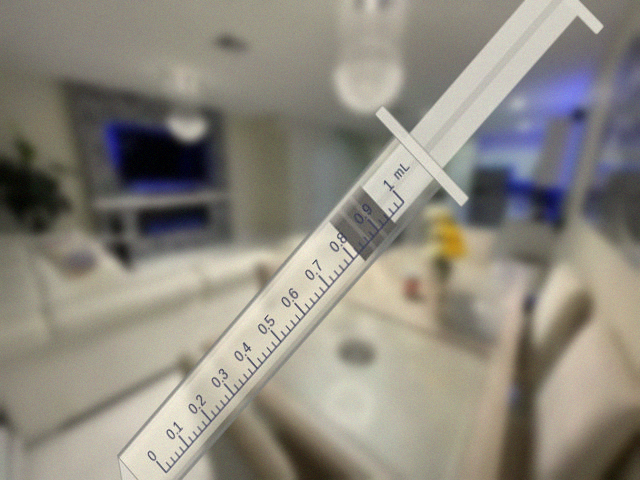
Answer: 0.82 mL
